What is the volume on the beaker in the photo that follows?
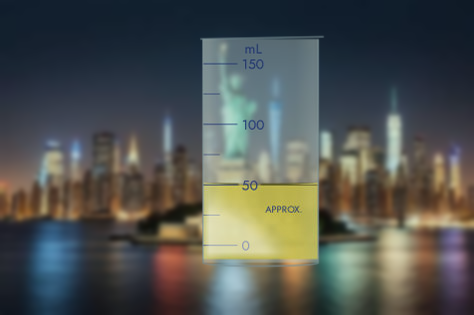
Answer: 50 mL
